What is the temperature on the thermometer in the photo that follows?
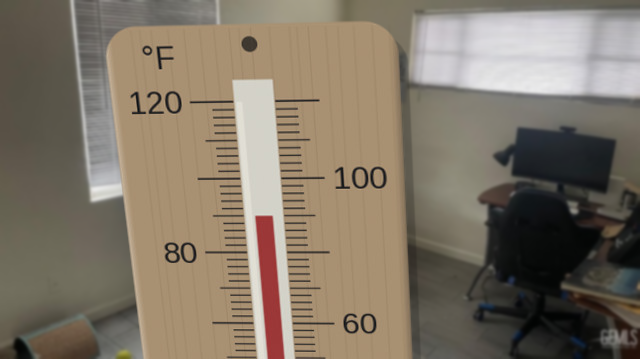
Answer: 90 °F
